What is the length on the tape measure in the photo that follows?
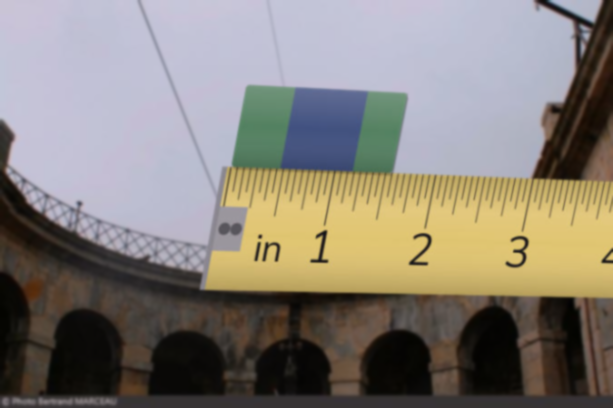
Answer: 1.5625 in
